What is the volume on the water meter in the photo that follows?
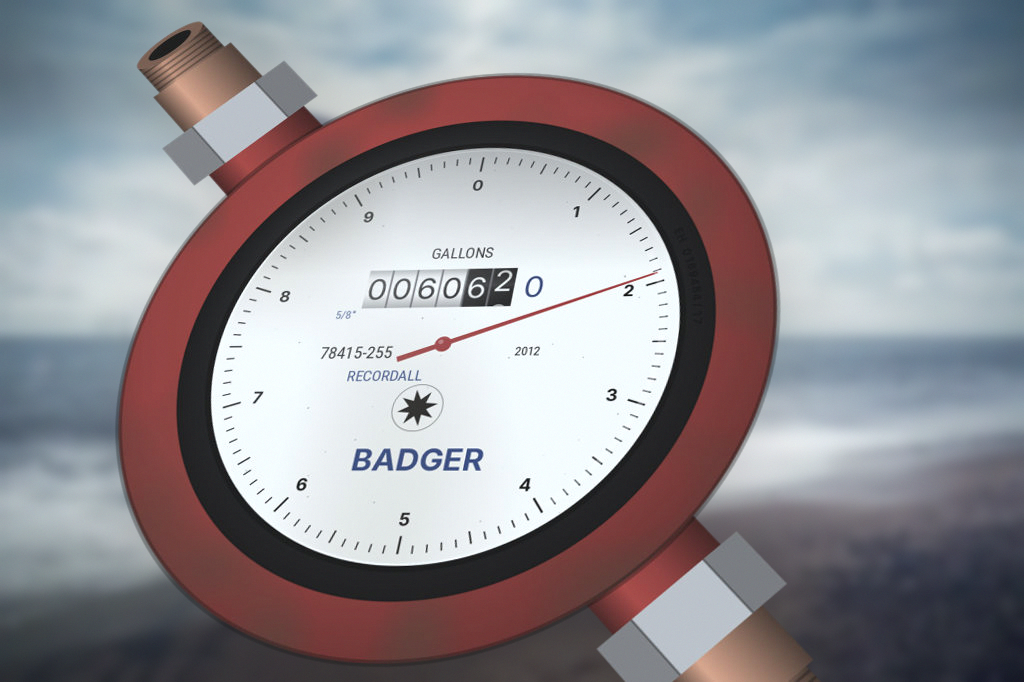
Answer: 60621.9 gal
